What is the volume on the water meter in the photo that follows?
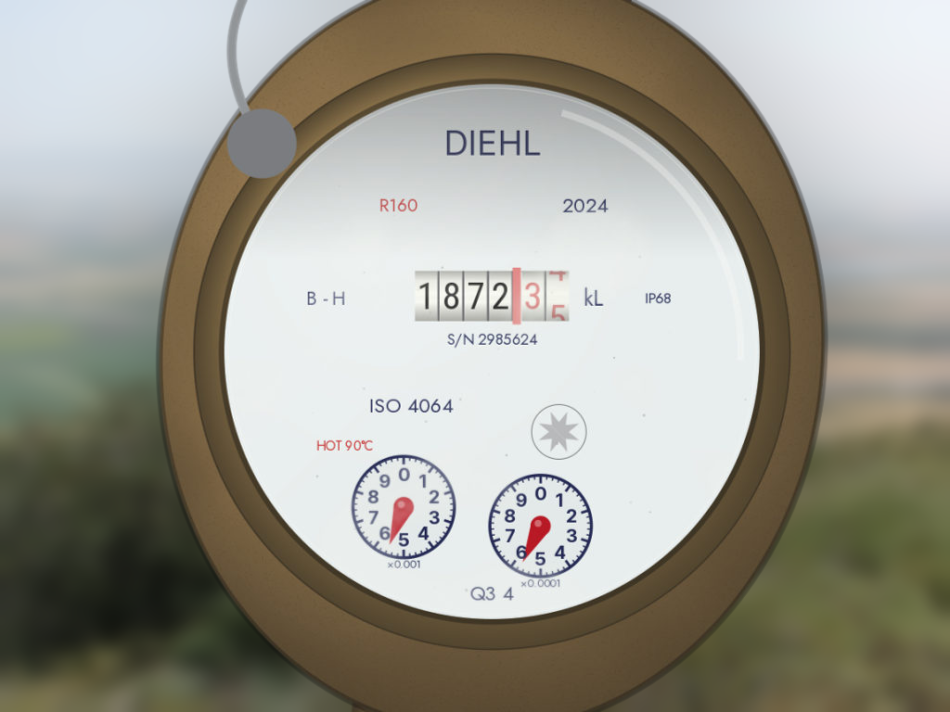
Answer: 1872.3455 kL
